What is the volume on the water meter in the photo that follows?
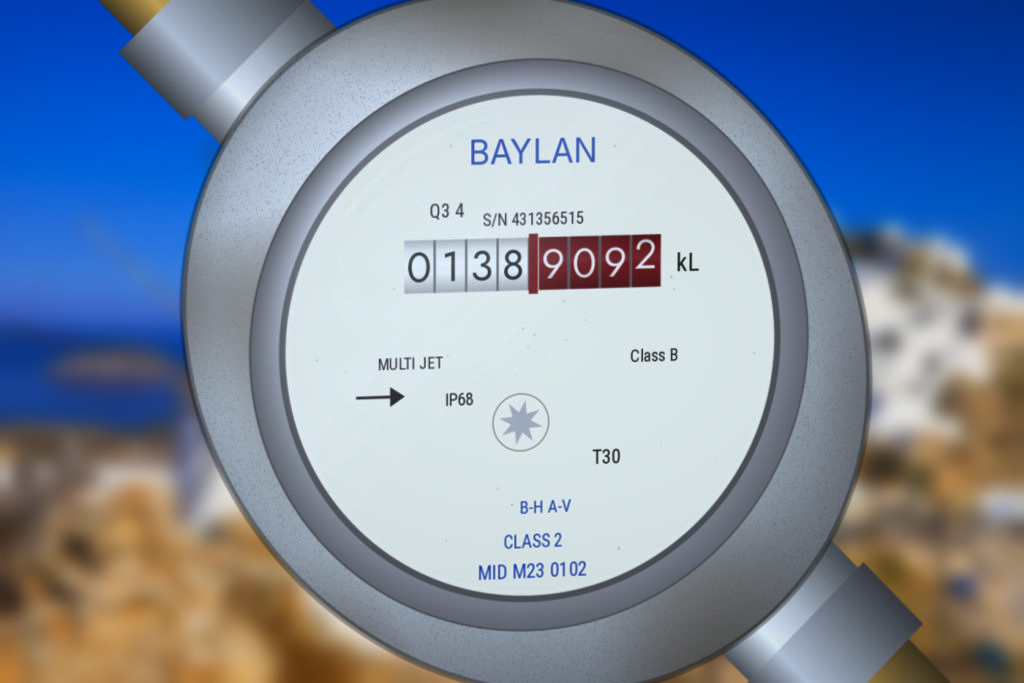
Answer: 138.9092 kL
